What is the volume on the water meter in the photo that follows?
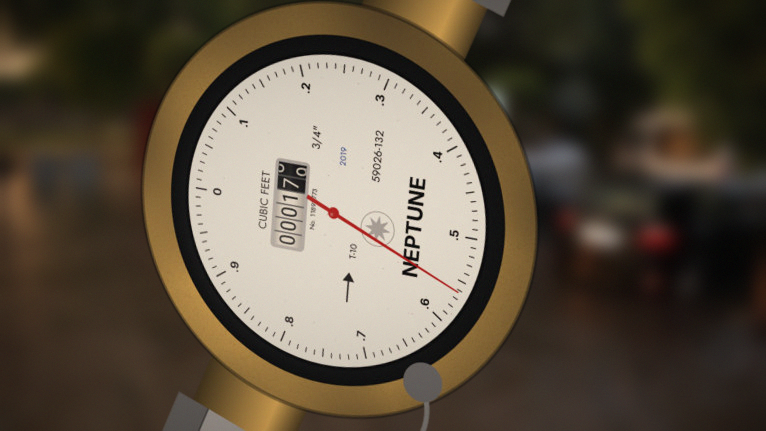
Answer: 178.56 ft³
